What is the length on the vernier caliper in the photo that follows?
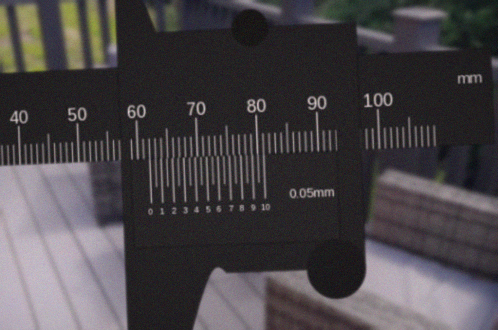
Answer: 62.0 mm
